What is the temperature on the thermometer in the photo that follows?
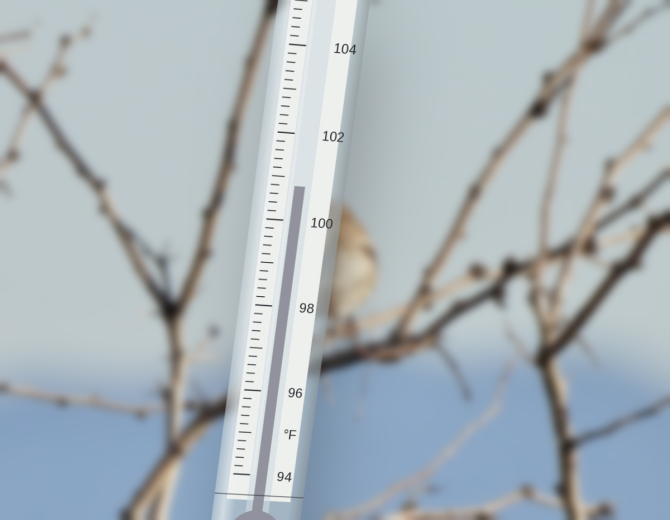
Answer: 100.8 °F
